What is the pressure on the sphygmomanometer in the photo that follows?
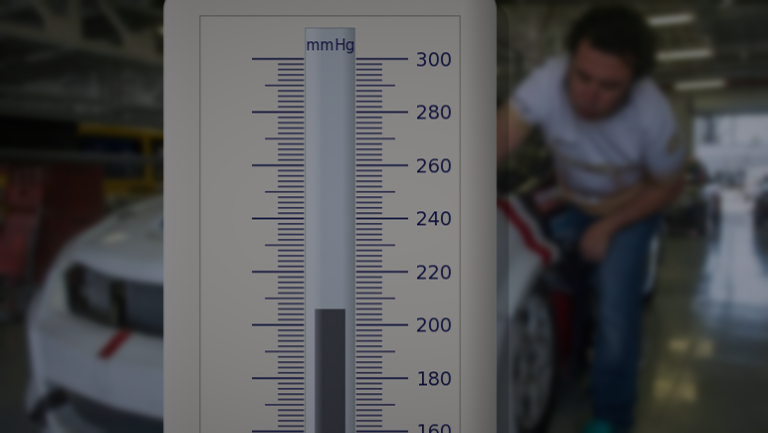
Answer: 206 mmHg
